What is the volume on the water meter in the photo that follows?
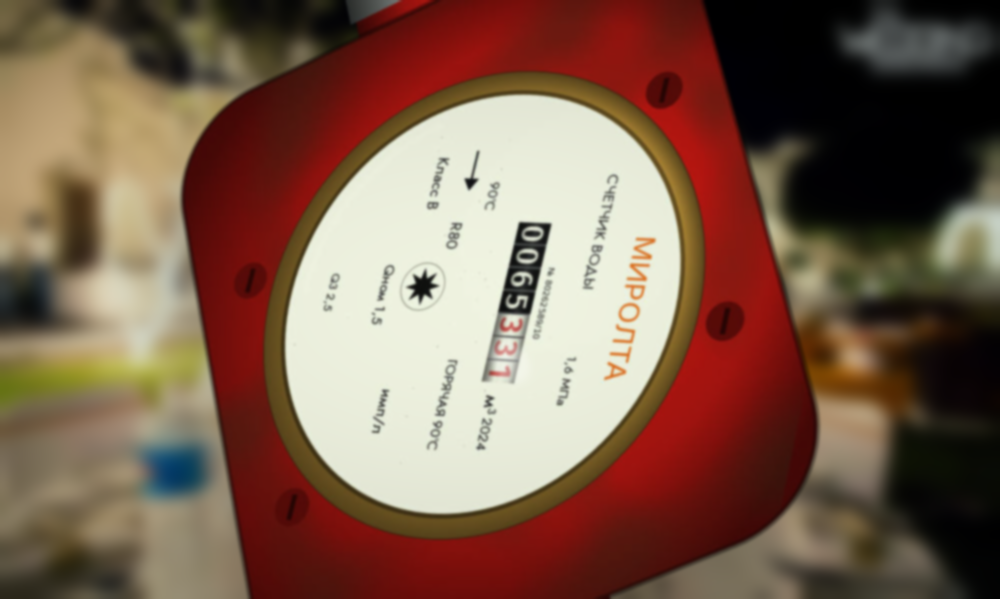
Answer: 65.331 m³
